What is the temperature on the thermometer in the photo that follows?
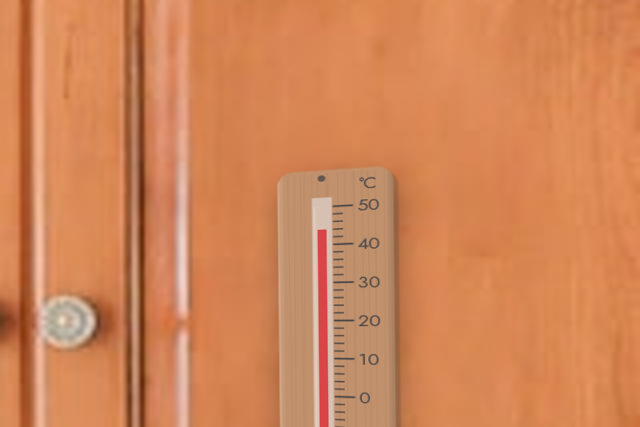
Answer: 44 °C
